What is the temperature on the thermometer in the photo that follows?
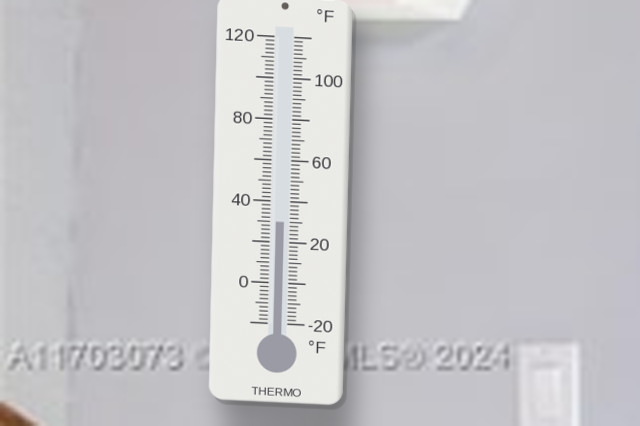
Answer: 30 °F
